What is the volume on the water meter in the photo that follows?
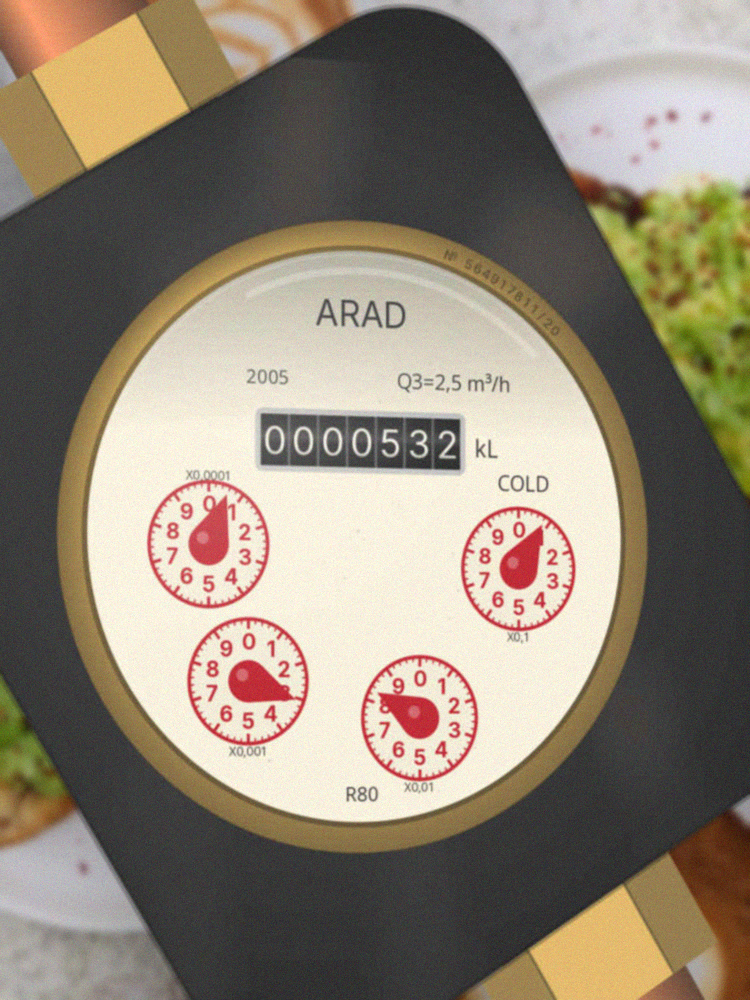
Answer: 532.0830 kL
